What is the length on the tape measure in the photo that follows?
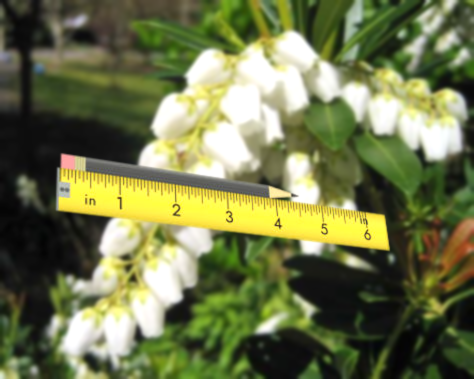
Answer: 4.5 in
